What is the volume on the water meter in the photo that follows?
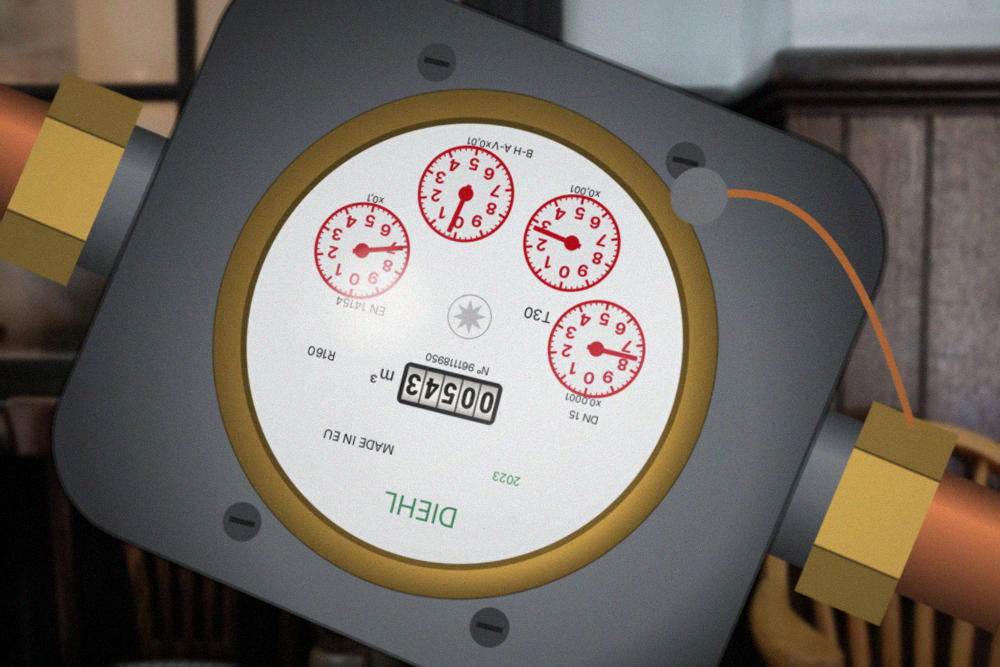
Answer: 543.7027 m³
